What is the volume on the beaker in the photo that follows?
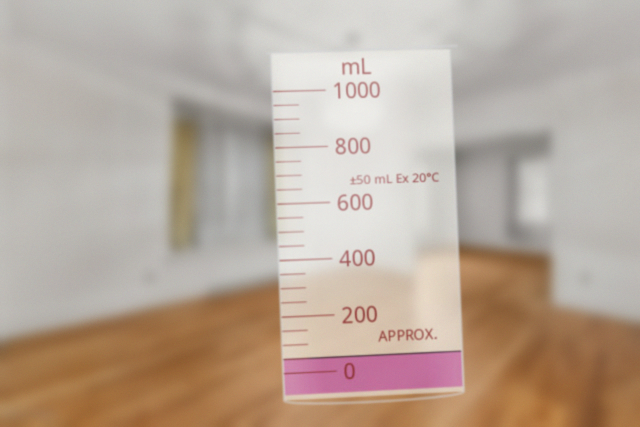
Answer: 50 mL
